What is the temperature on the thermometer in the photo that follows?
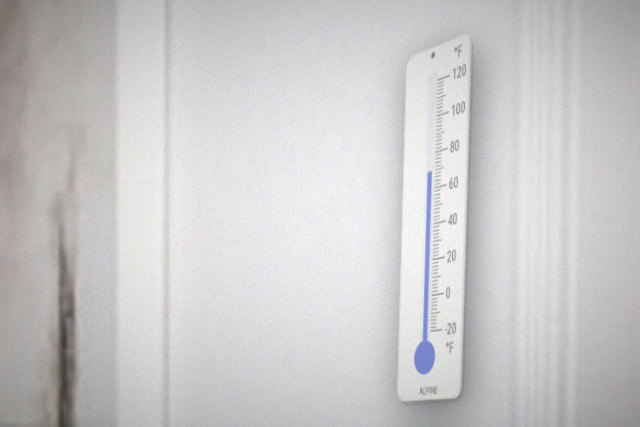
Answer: 70 °F
